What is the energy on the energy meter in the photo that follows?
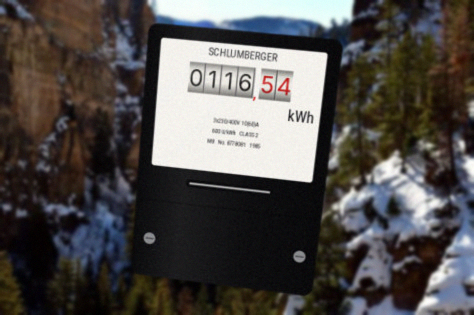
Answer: 116.54 kWh
